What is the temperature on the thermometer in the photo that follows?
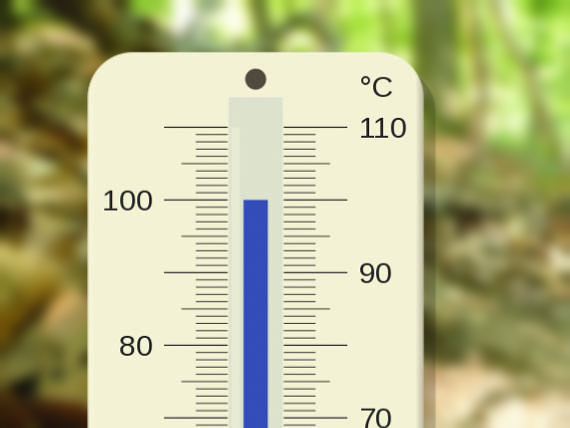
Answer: 100 °C
